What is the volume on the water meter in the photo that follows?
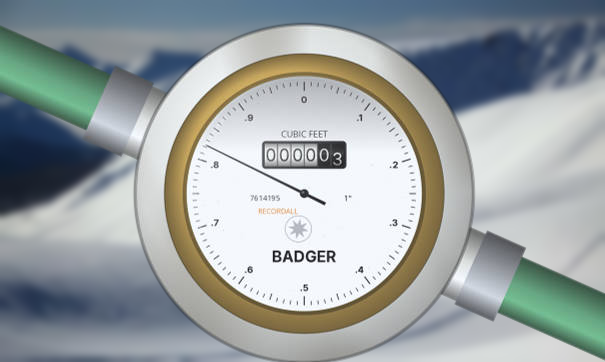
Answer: 2.82 ft³
